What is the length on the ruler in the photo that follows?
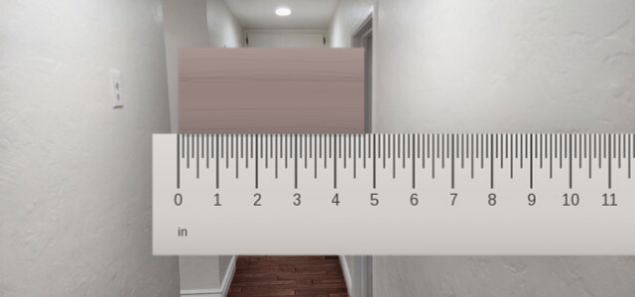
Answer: 4.75 in
